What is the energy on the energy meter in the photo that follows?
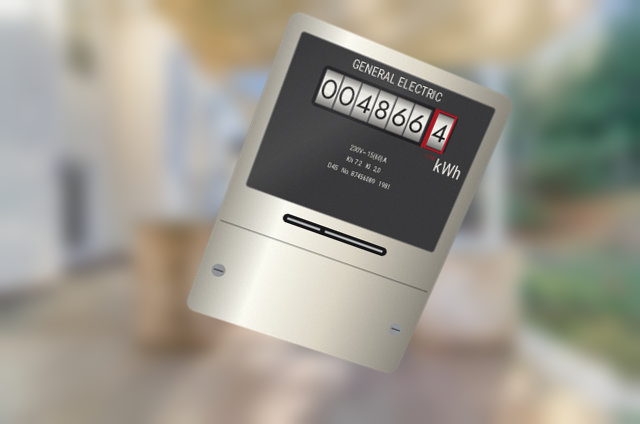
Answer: 4866.4 kWh
